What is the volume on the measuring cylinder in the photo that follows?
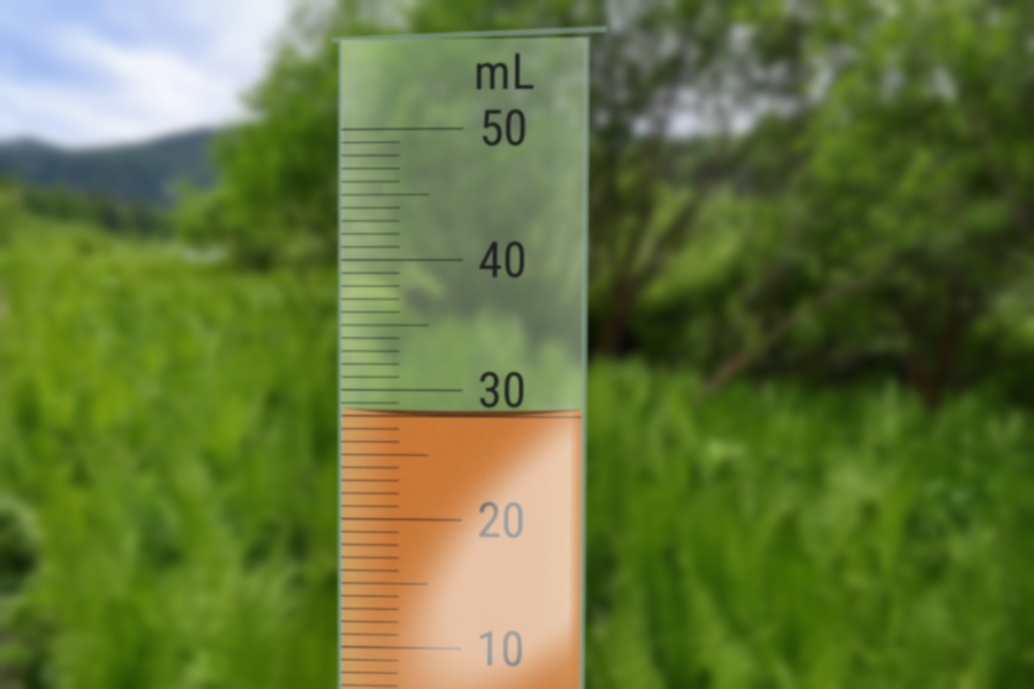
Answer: 28 mL
